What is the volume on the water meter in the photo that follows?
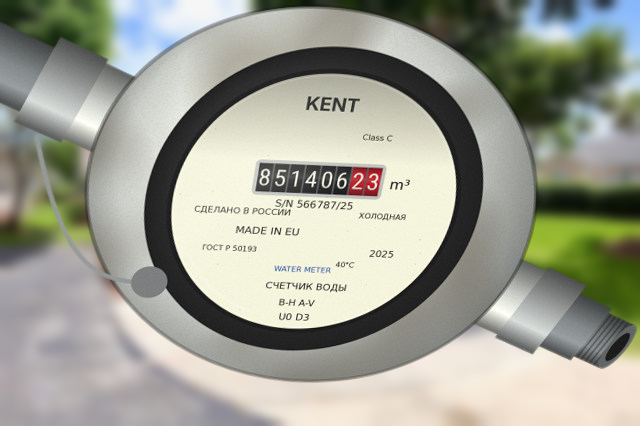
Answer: 851406.23 m³
